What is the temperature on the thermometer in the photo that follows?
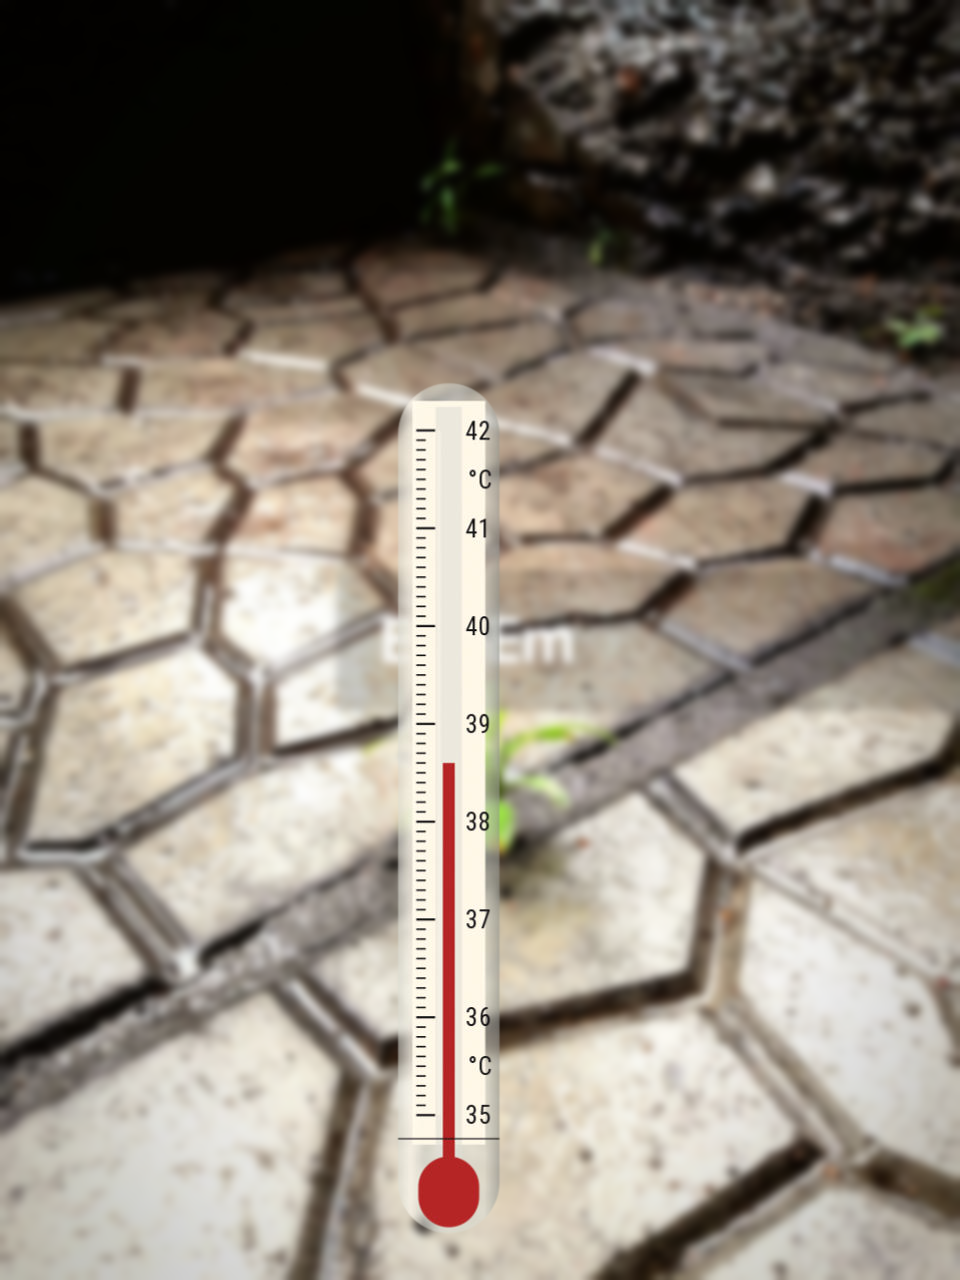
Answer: 38.6 °C
